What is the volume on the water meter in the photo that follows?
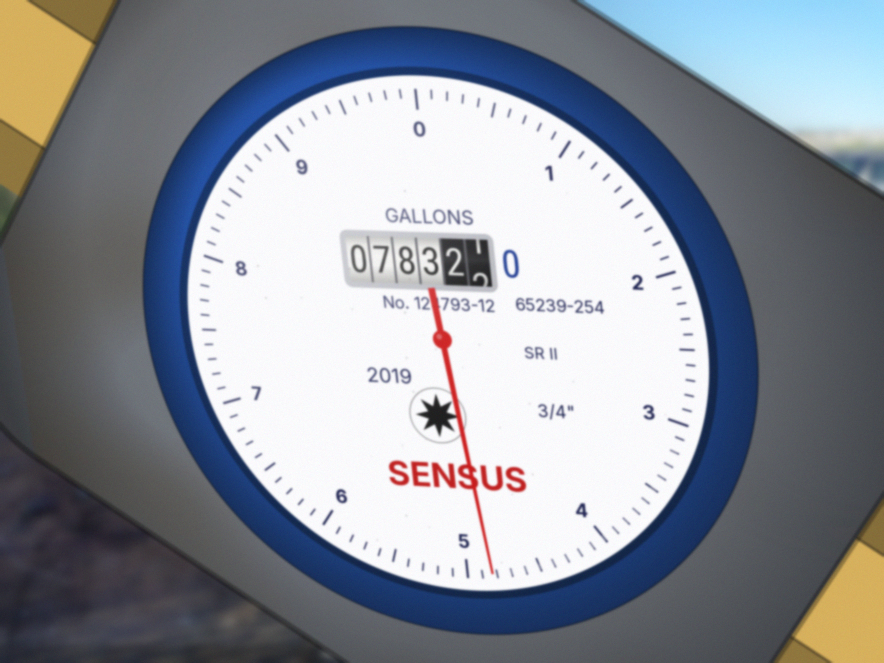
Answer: 783214.8 gal
